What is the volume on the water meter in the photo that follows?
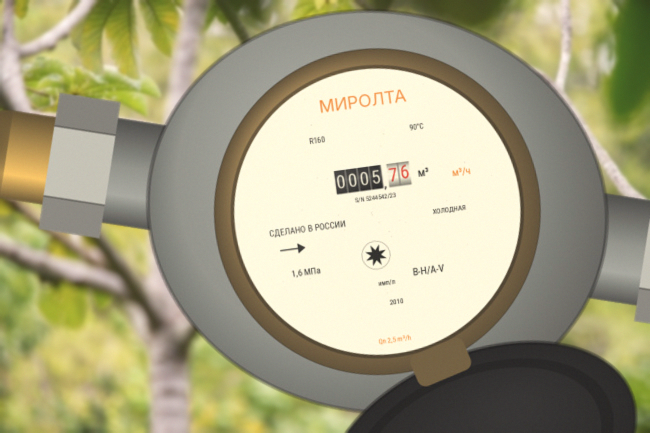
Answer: 5.76 m³
